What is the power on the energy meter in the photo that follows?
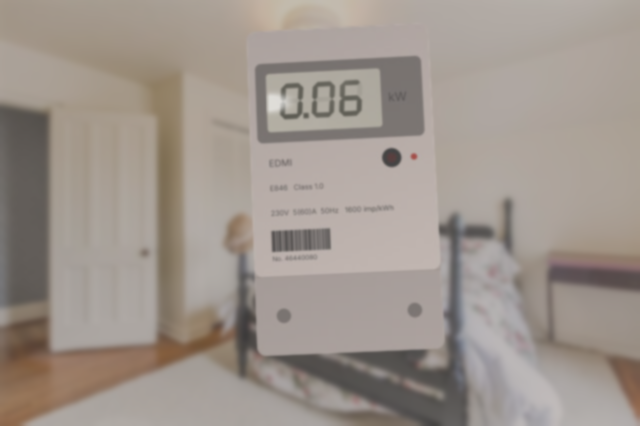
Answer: 0.06 kW
